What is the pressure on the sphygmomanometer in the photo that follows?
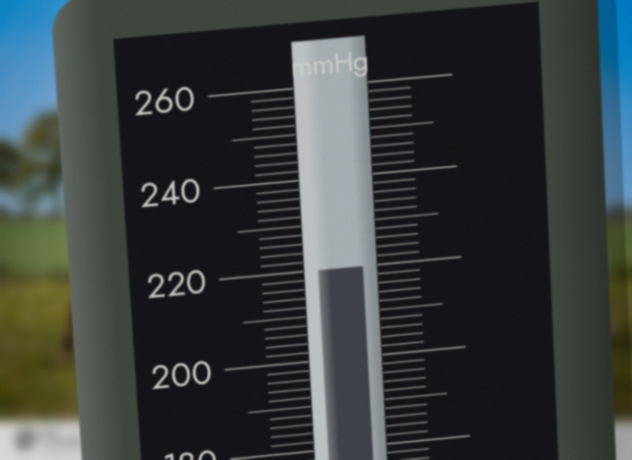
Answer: 220 mmHg
